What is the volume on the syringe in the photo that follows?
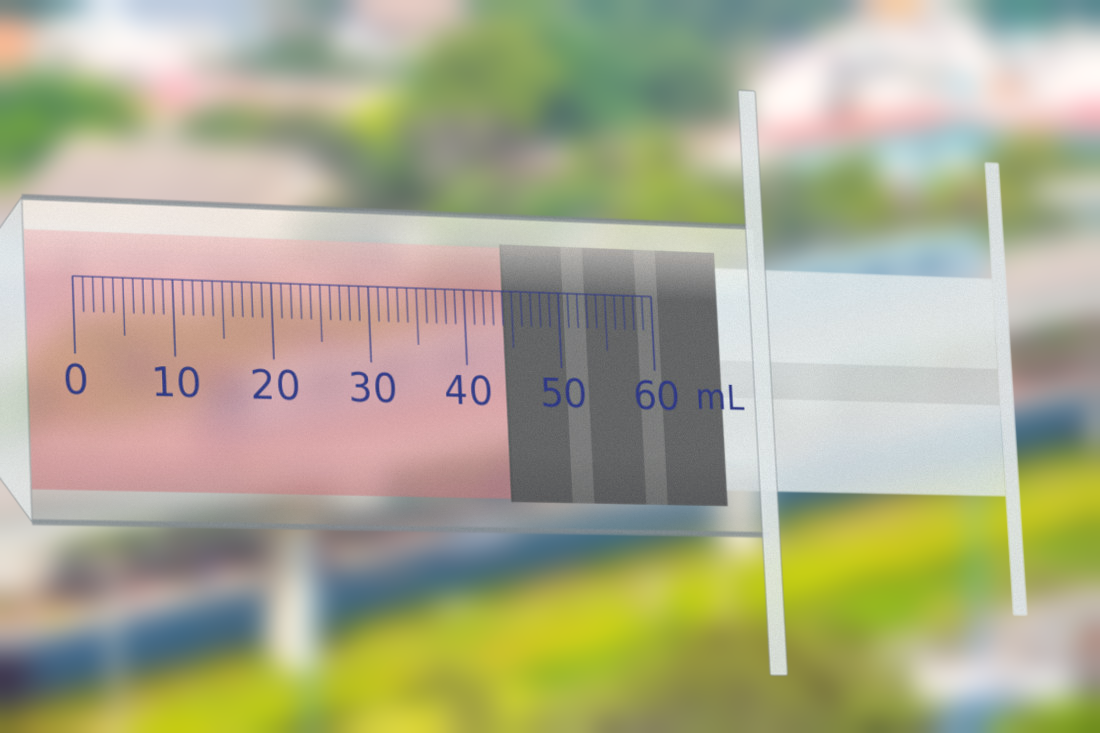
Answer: 44 mL
